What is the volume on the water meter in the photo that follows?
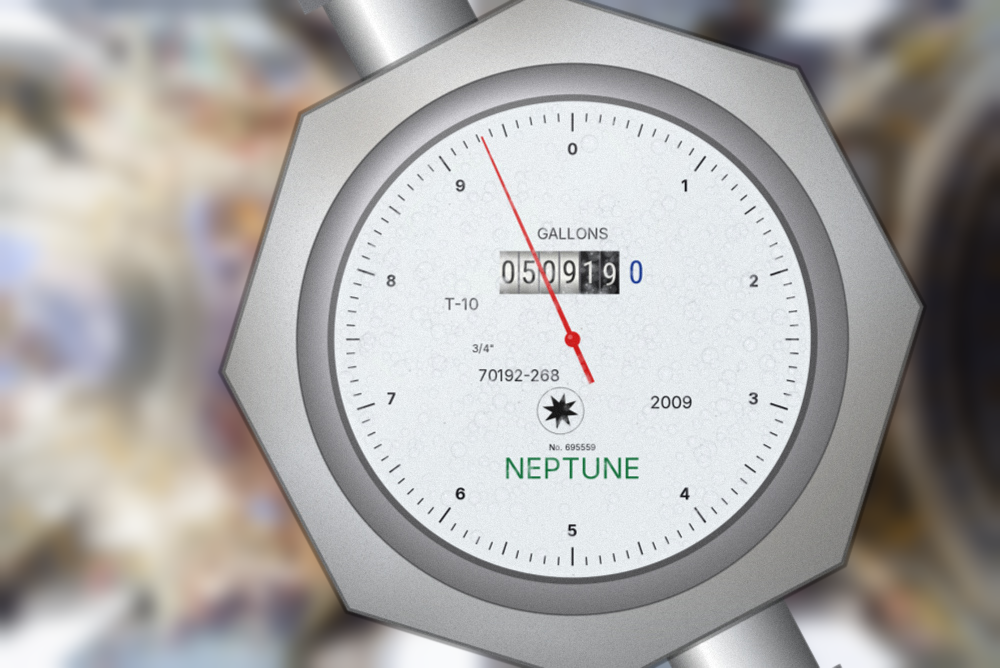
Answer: 509189.3 gal
